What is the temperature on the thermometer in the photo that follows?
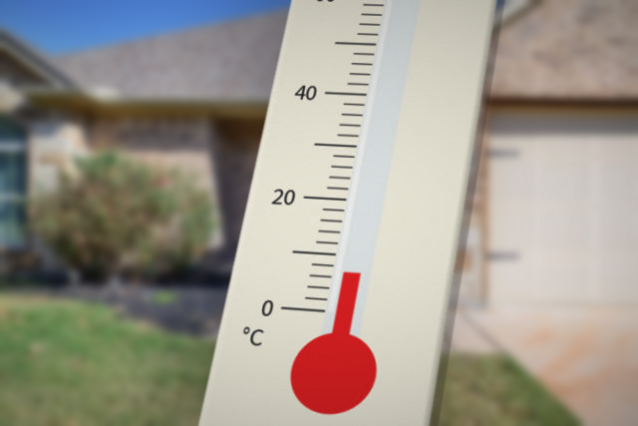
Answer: 7 °C
